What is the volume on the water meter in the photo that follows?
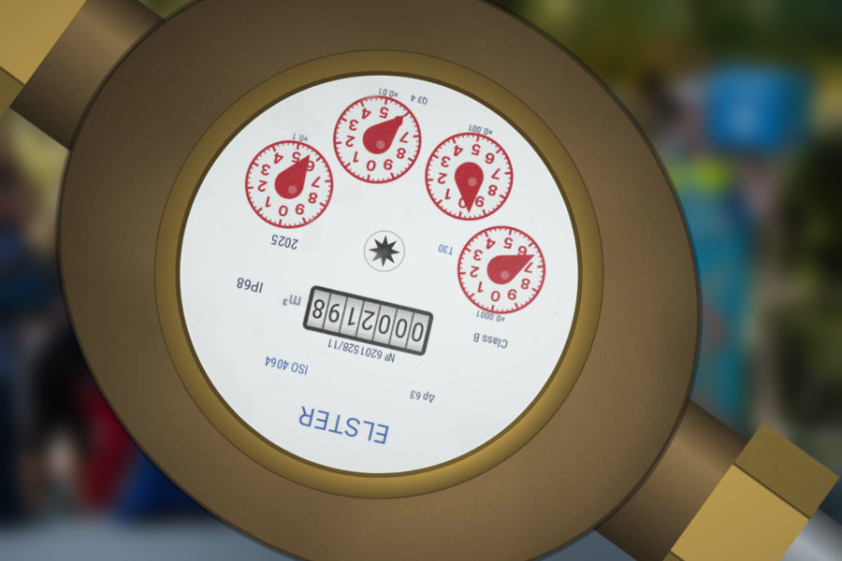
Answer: 2198.5596 m³
